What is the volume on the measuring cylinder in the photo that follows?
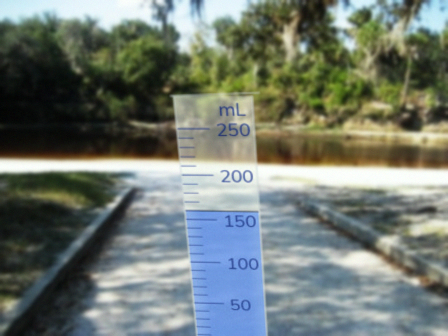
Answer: 160 mL
